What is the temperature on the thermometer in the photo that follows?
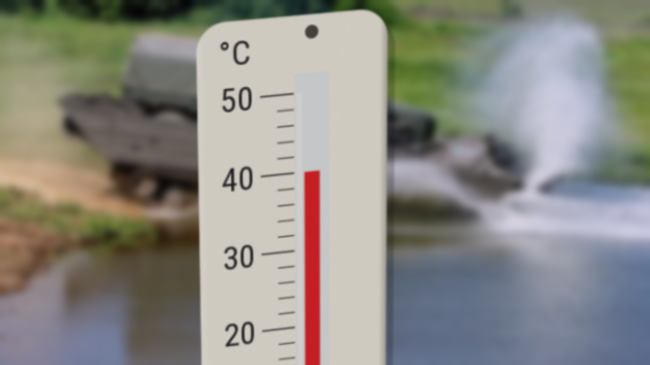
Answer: 40 °C
